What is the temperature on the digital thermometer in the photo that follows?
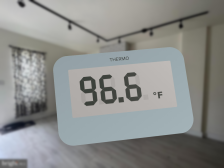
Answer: 96.6 °F
